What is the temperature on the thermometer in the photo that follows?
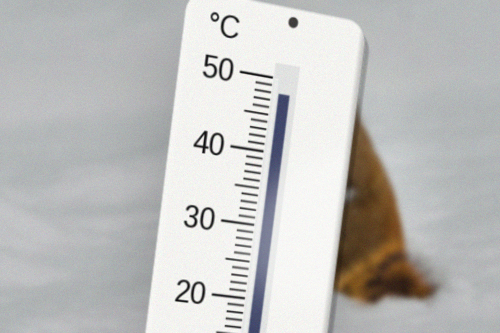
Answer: 48 °C
